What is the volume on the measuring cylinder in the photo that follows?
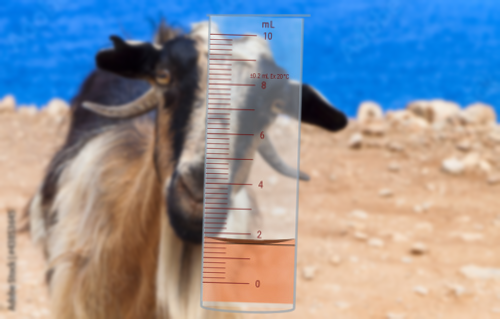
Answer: 1.6 mL
